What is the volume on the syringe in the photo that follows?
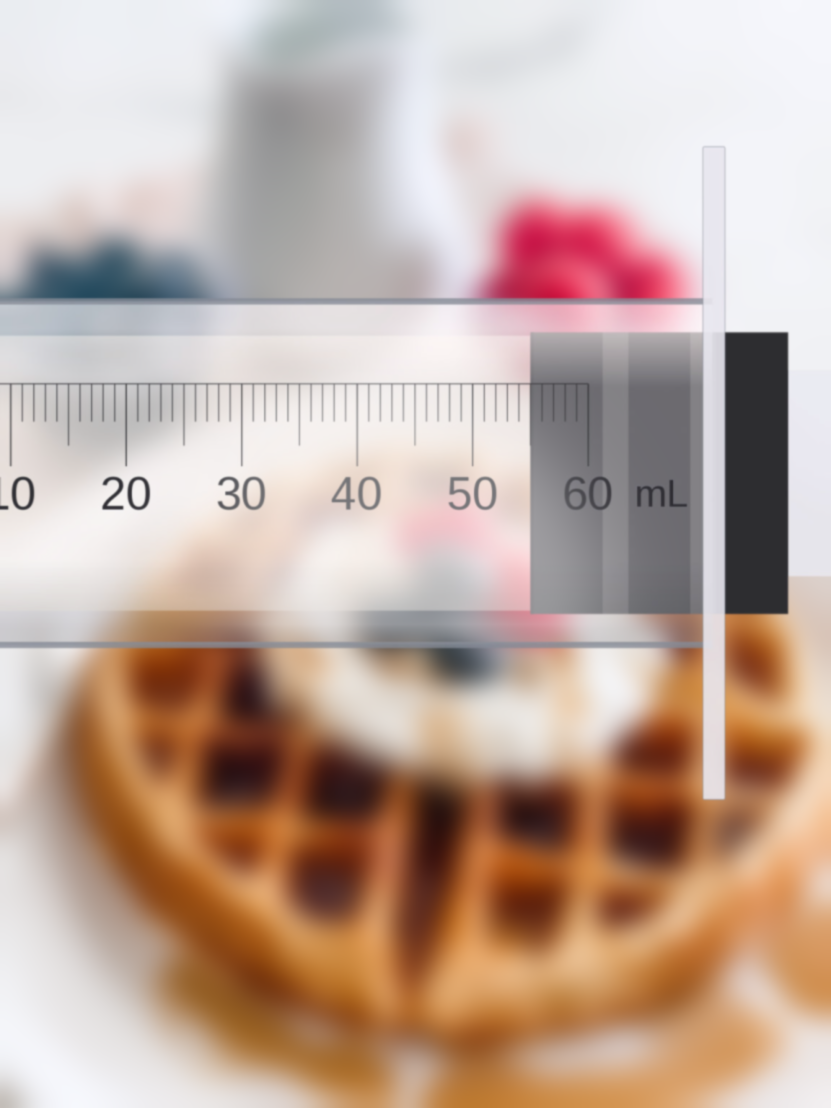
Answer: 55 mL
